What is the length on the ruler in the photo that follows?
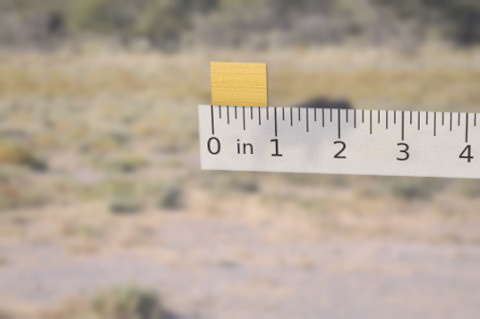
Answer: 0.875 in
